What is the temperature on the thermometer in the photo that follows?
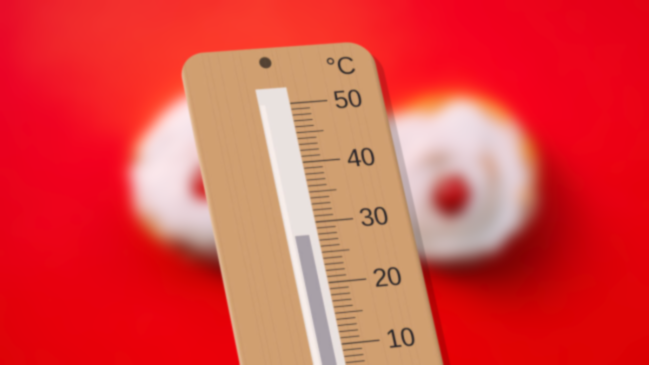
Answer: 28 °C
